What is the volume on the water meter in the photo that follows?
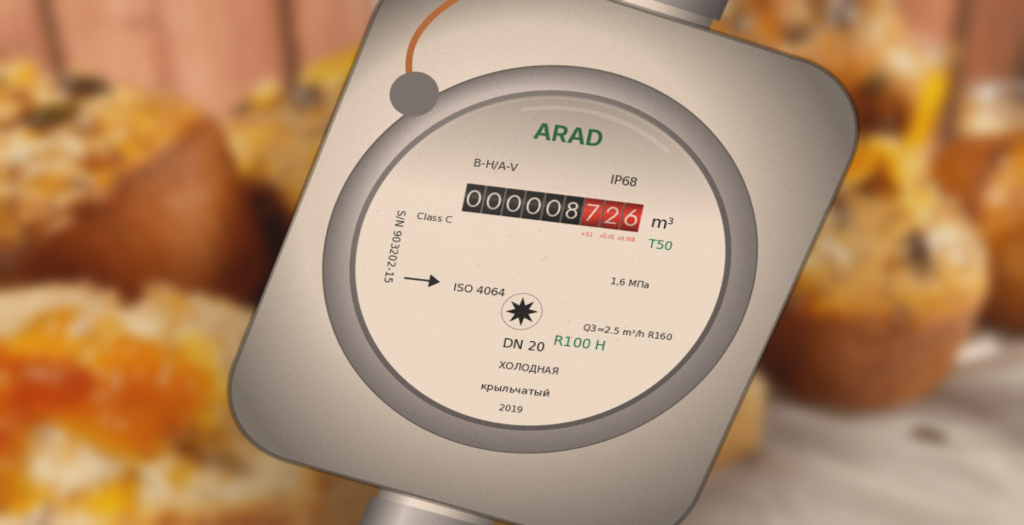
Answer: 8.726 m³
